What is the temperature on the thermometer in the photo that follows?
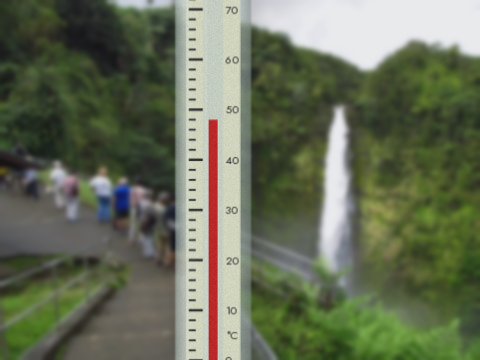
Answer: 48 °C
